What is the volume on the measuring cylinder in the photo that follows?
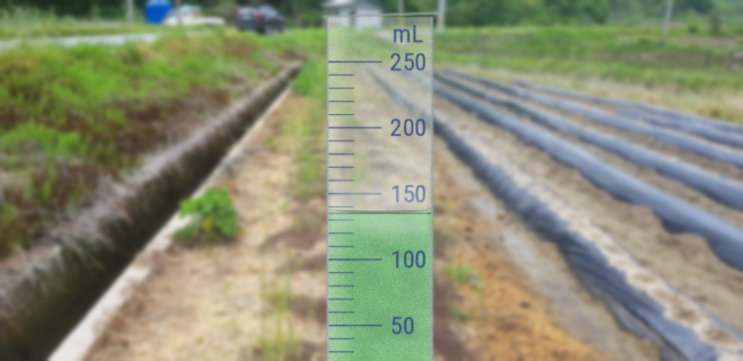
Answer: 135 mL
